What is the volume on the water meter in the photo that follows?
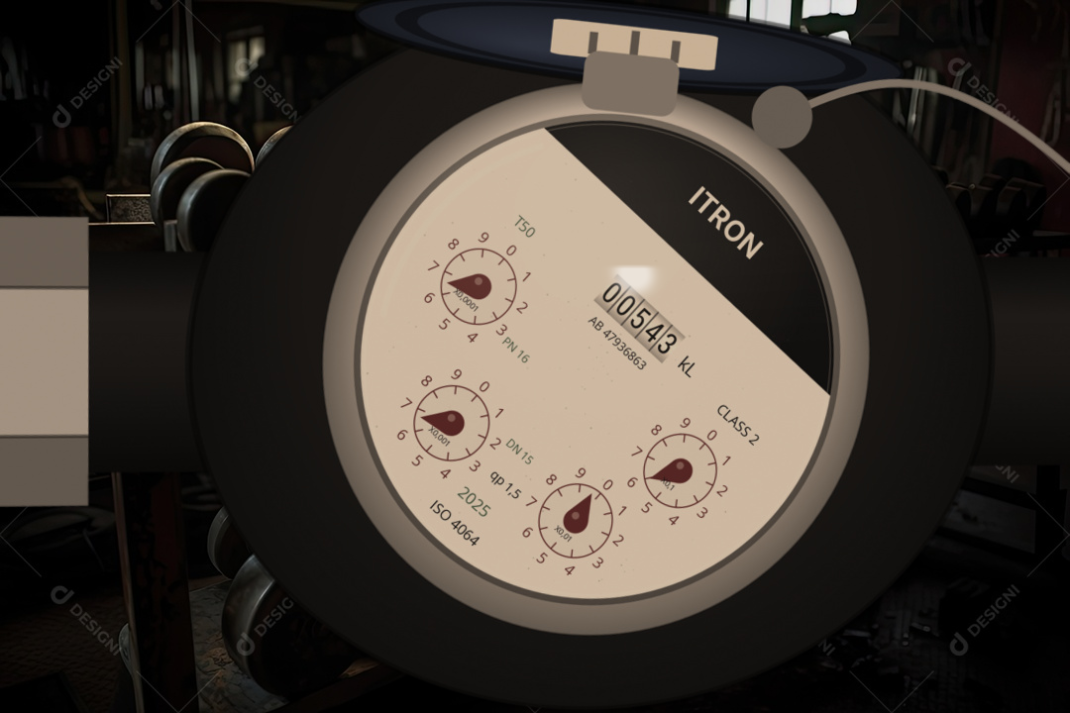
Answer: 543.5966 kL
